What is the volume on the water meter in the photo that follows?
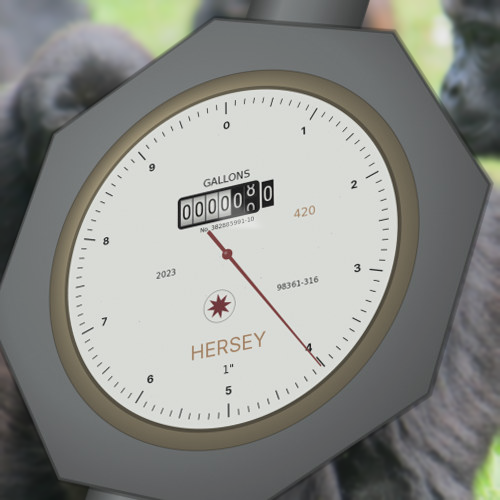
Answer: 84.0 gal
